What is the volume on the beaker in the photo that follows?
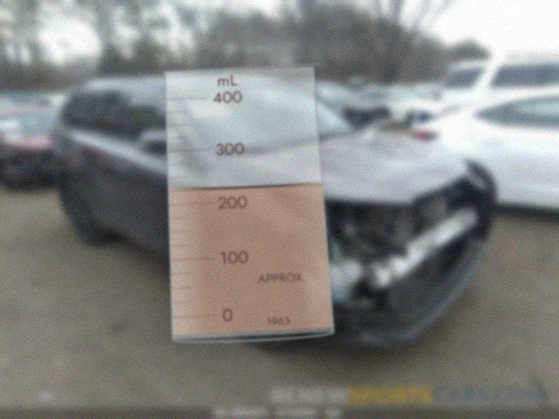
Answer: 225 mL
